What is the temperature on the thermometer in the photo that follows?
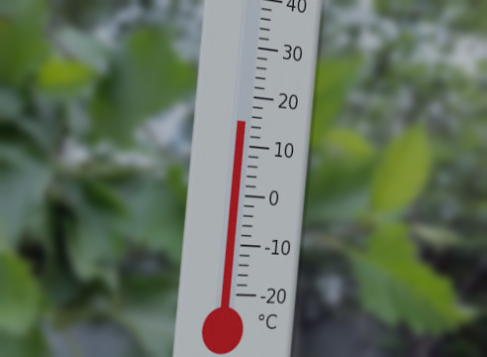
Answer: 15 °C
